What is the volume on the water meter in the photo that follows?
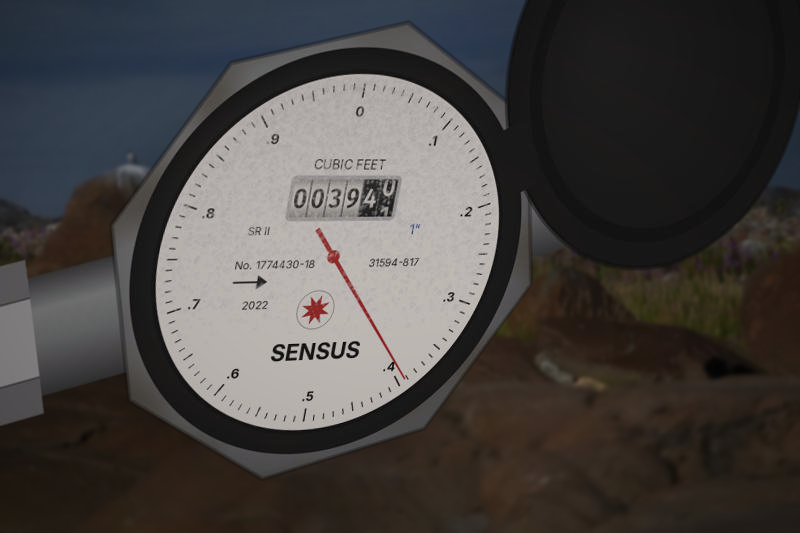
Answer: 3940.39 ft³
